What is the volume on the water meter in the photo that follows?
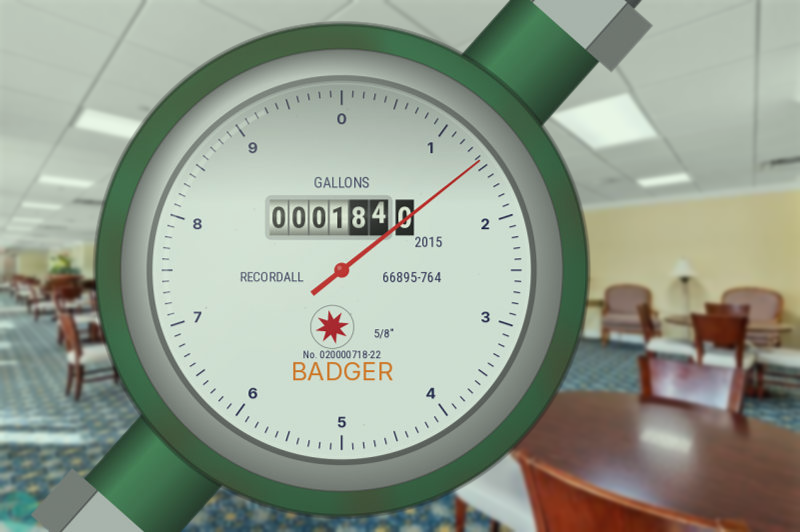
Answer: 1841.4 gal
